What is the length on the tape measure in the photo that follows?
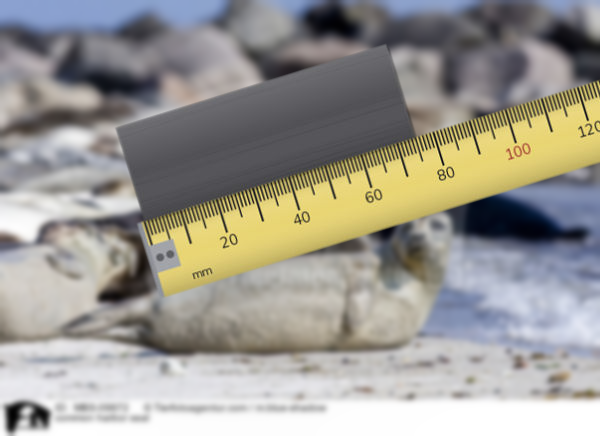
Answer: 75 mm
